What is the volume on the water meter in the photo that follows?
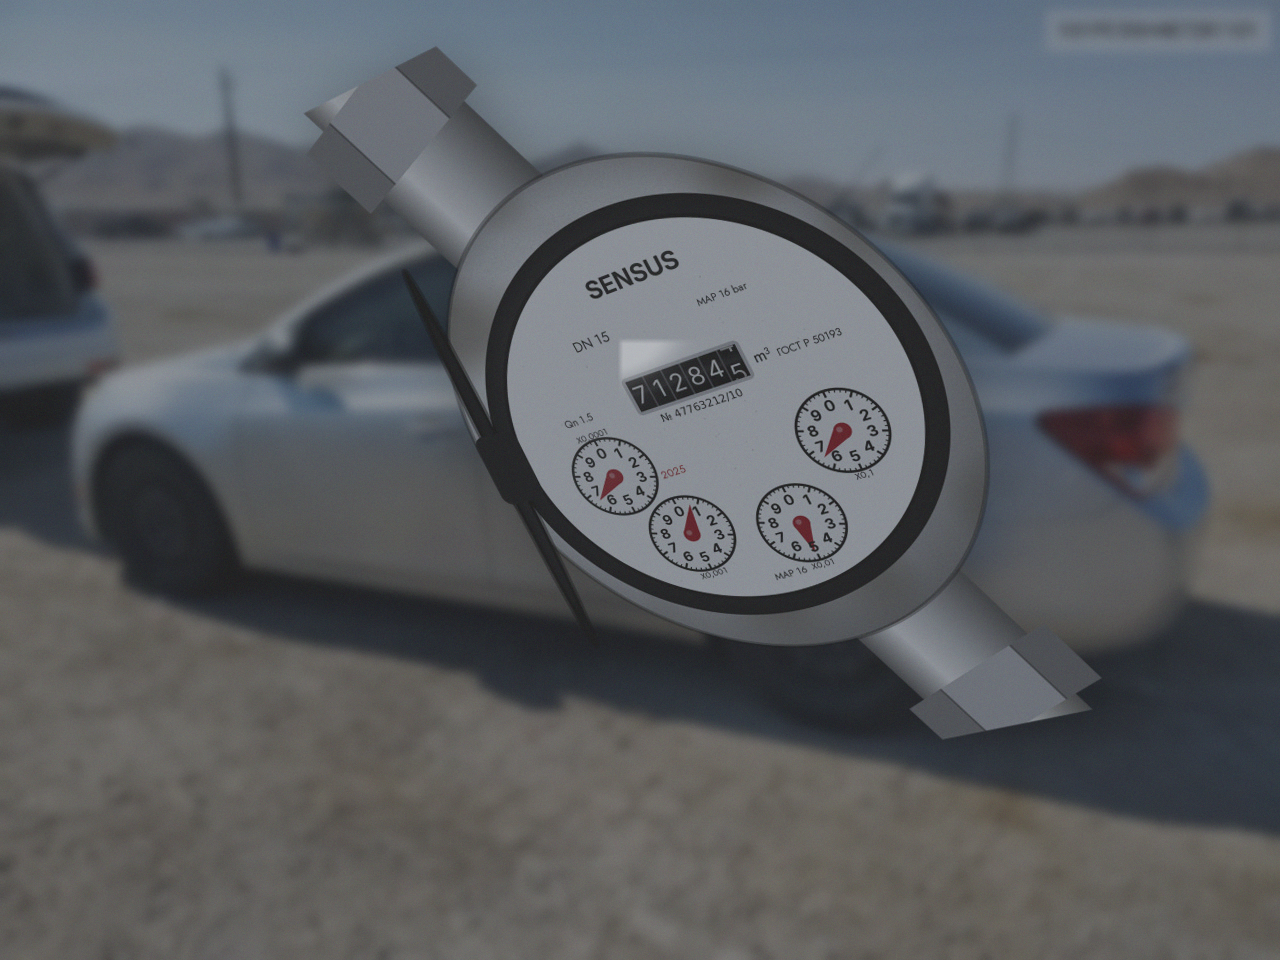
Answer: 712844.6506 m³
